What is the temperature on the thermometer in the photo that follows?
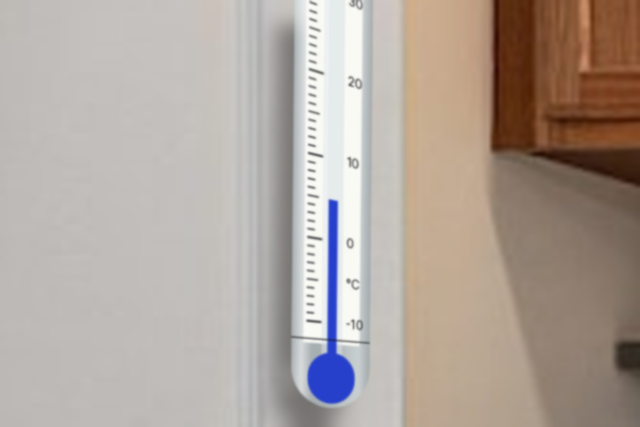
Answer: 5 °C
